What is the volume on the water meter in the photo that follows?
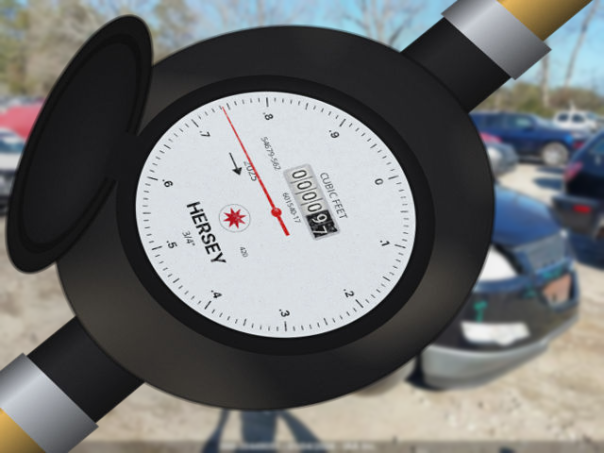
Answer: 96.74 ft³
